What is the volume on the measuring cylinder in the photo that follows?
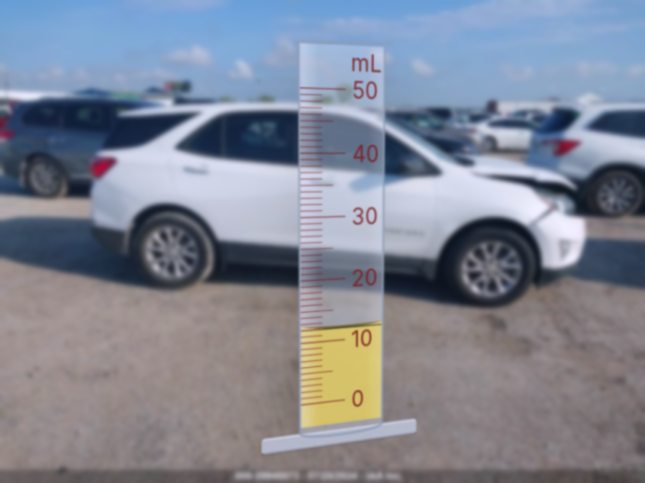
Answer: 12 mL
